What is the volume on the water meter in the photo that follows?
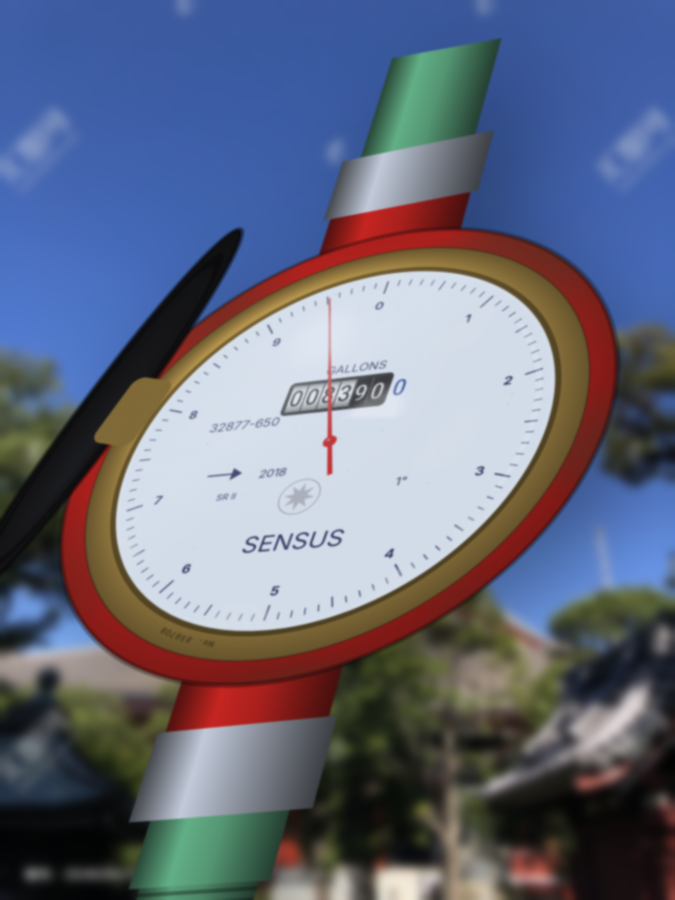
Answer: 83899.5 gal
